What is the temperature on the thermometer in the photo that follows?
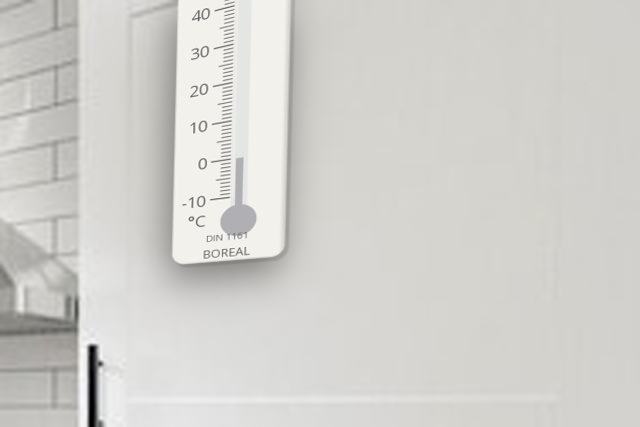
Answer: 0 °C
